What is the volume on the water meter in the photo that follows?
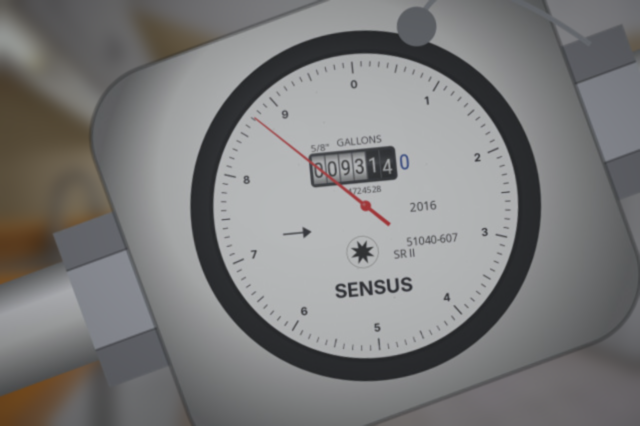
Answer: 93138.7 gal
